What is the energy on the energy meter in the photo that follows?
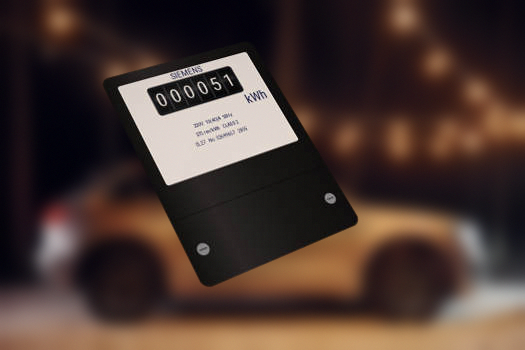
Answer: 51 kWh
